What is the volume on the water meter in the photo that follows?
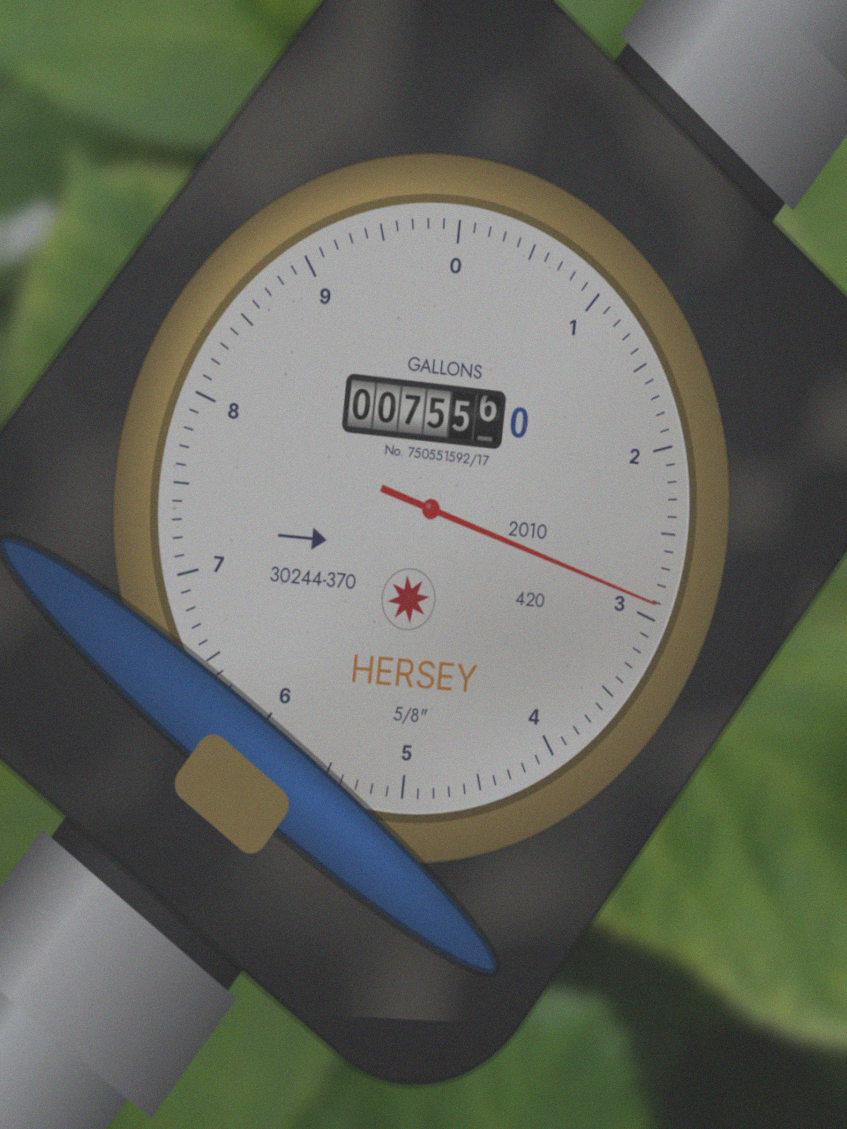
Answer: 75562.9 gal
